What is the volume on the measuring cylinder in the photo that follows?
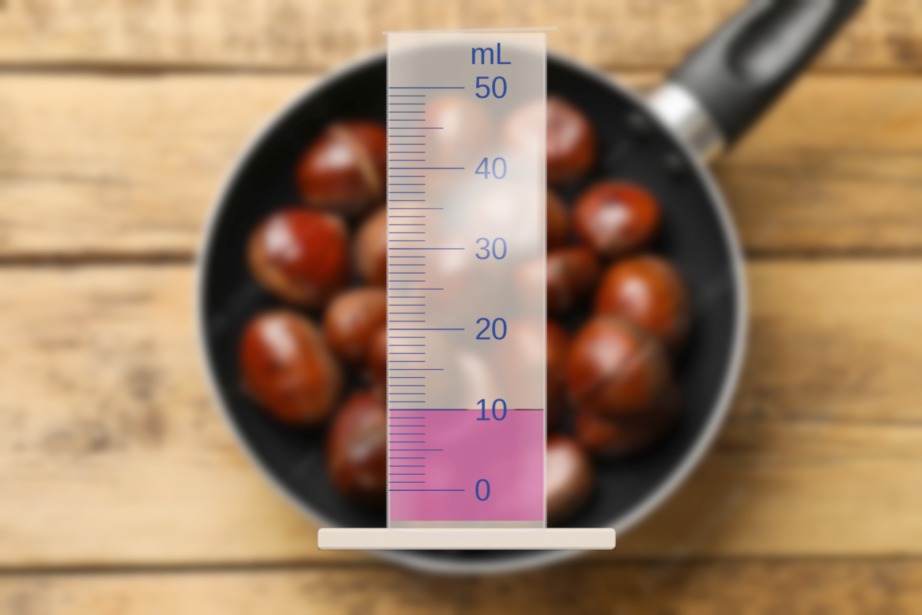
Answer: 10 mL
